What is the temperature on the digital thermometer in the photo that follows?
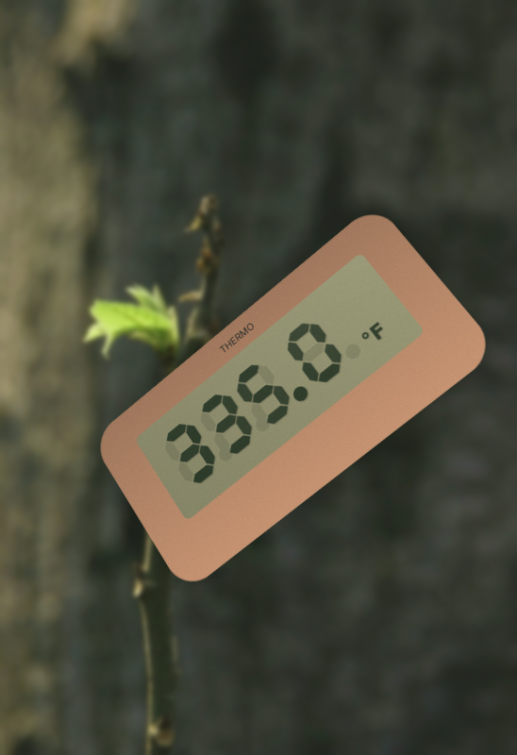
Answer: 335.0 °F
